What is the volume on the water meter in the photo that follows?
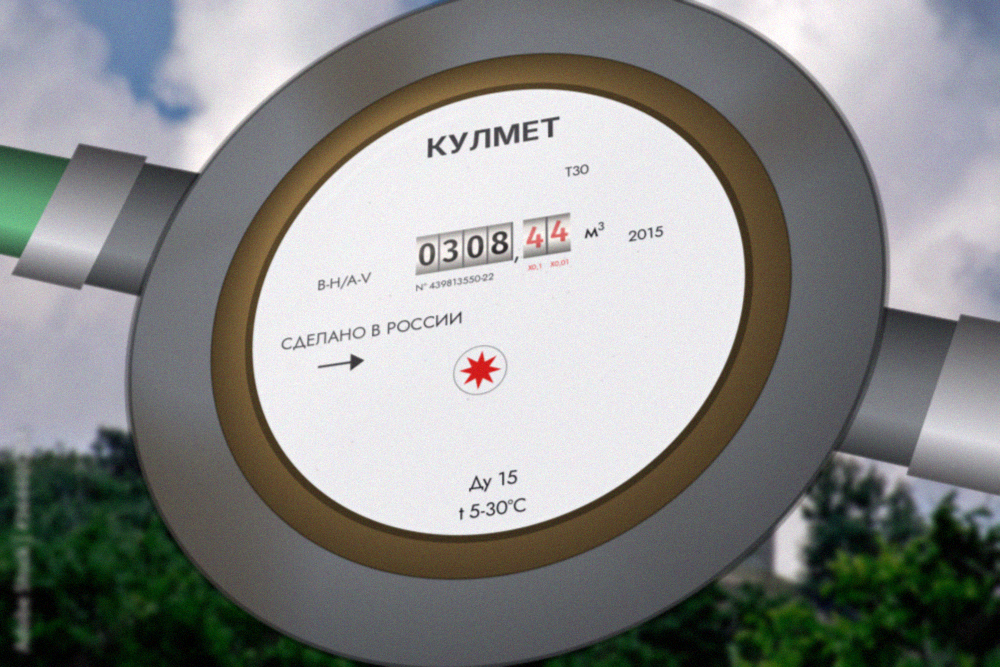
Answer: 308.44 m³
